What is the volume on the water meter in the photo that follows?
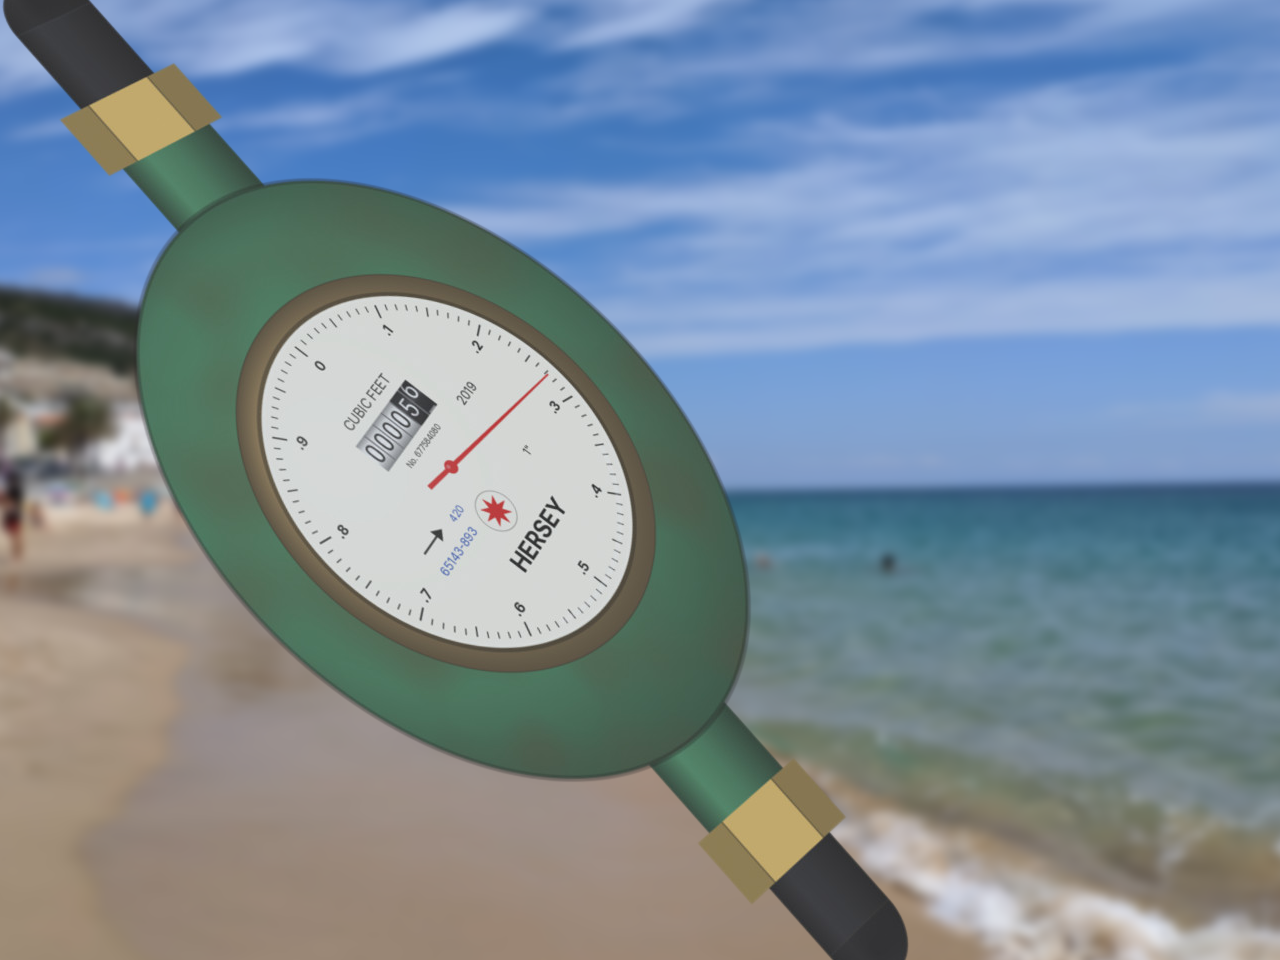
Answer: 56.27 ft³
